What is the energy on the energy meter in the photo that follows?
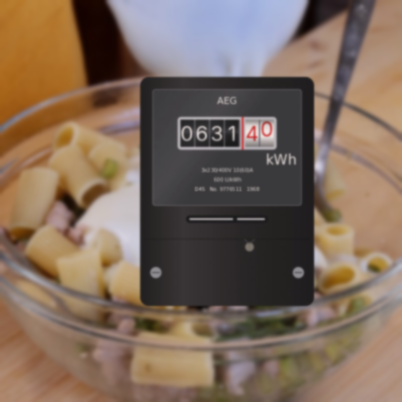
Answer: 631.40 kWh
